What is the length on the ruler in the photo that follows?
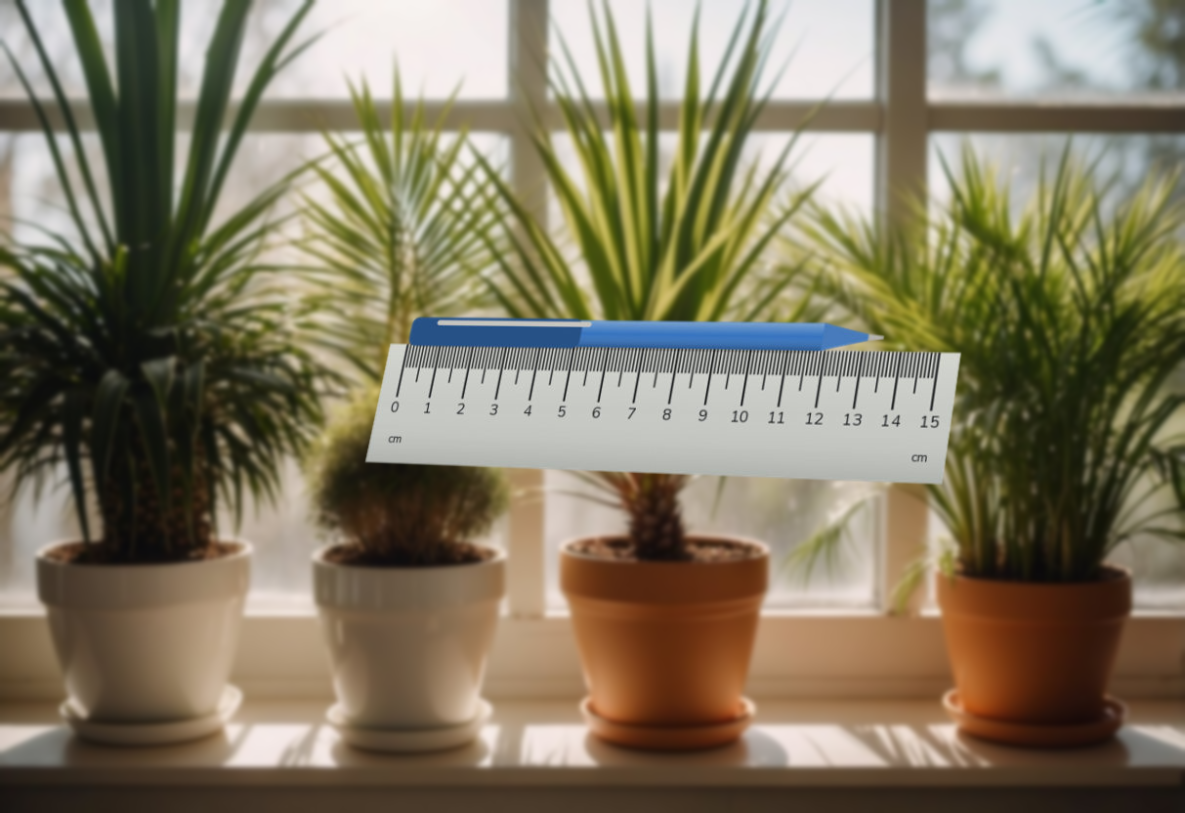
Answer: 13.5 cm
